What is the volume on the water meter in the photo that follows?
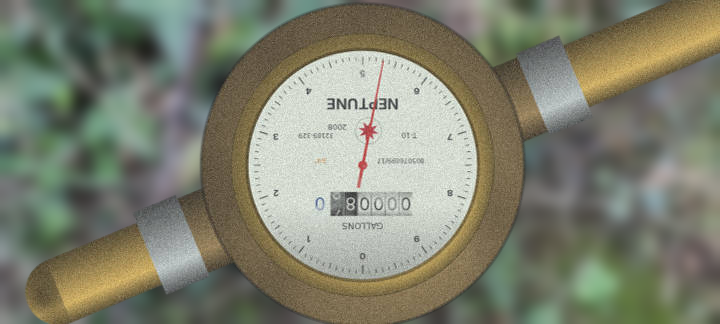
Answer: 875.3 gal
